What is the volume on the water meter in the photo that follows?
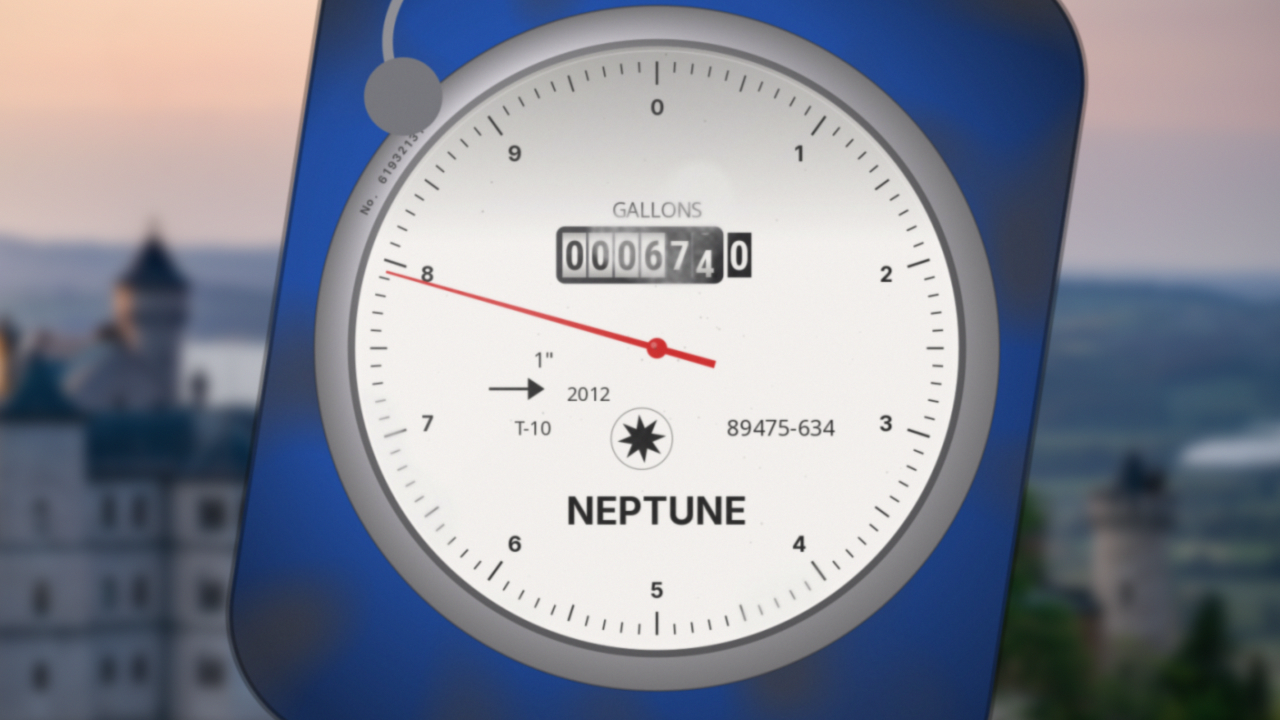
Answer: 6737.9 gal
